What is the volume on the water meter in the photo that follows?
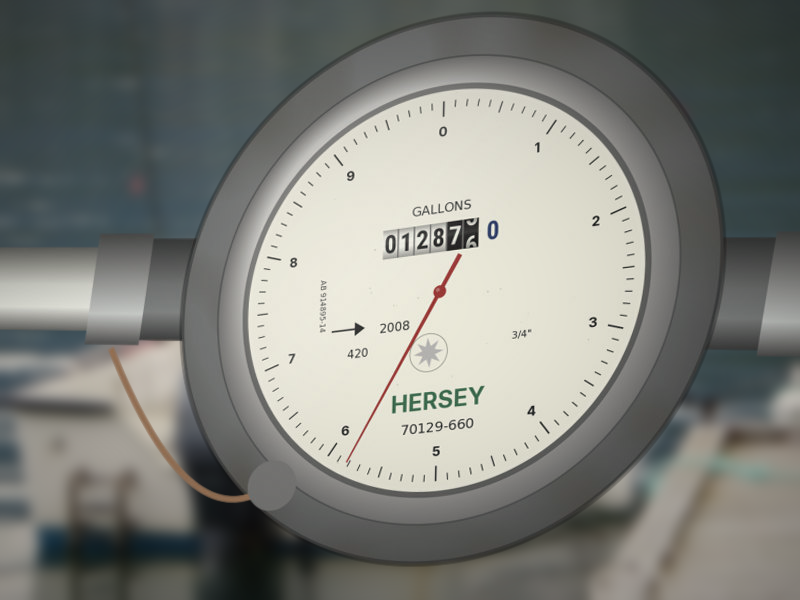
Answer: 128755.8 gal
